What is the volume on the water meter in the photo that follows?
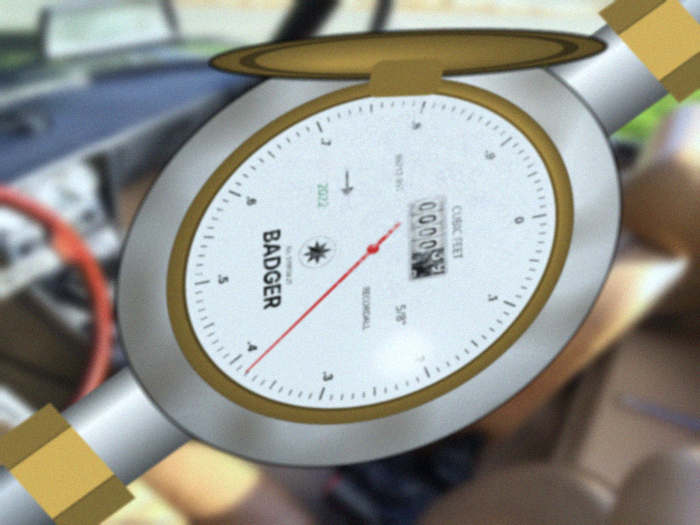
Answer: 39.38 ft³
